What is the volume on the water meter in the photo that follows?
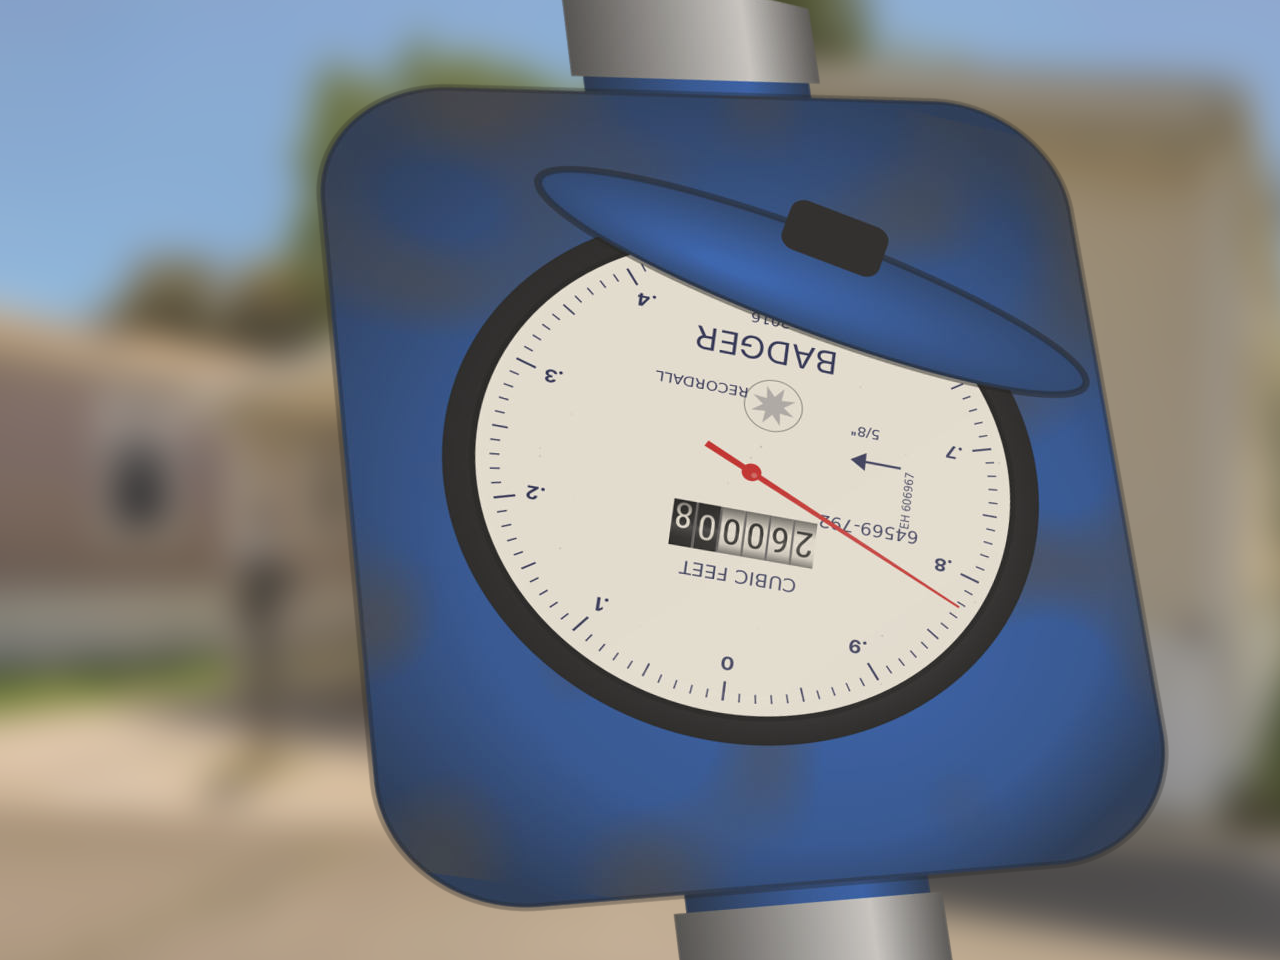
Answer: 260007.82 ft³
